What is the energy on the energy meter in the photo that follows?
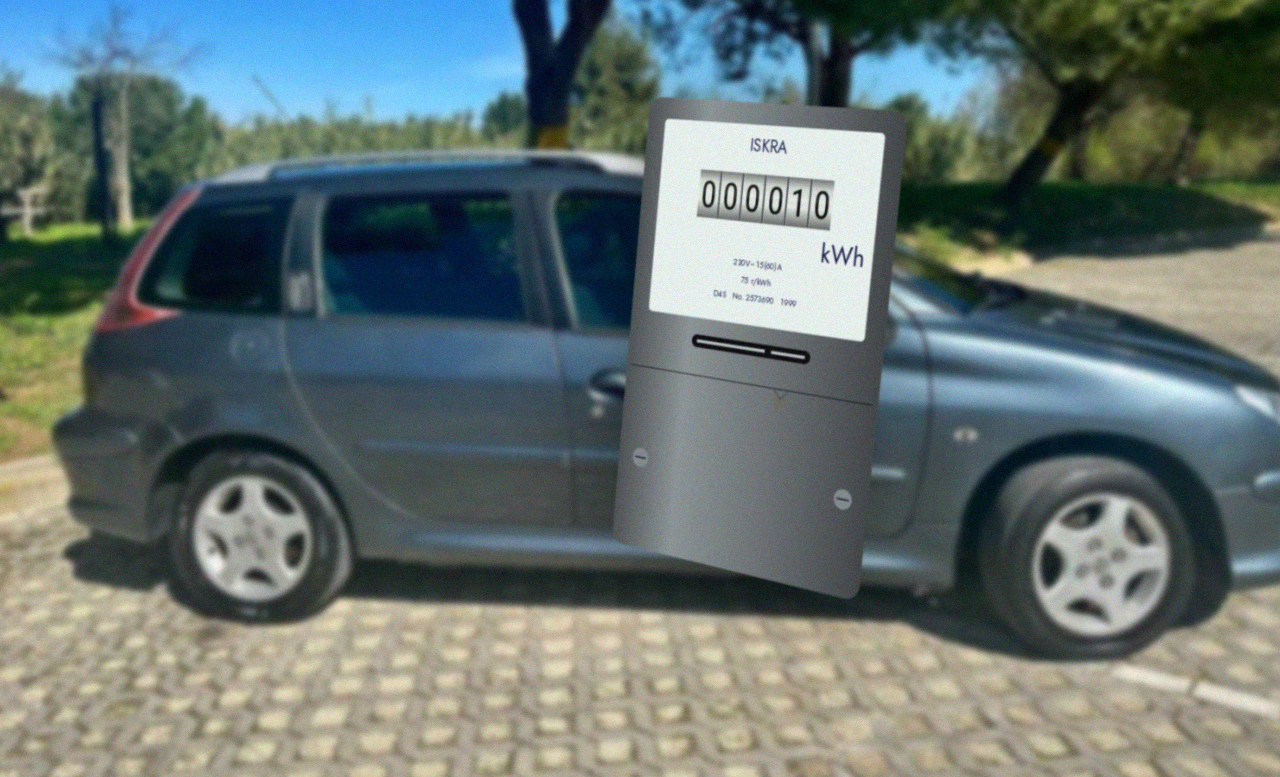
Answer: 10 kWh
